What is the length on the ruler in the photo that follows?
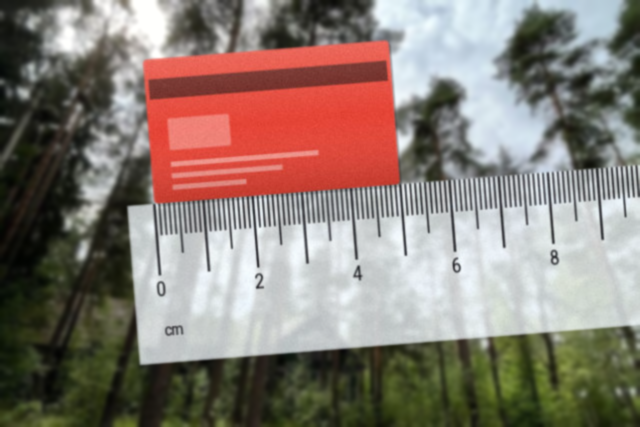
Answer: 5 cm
